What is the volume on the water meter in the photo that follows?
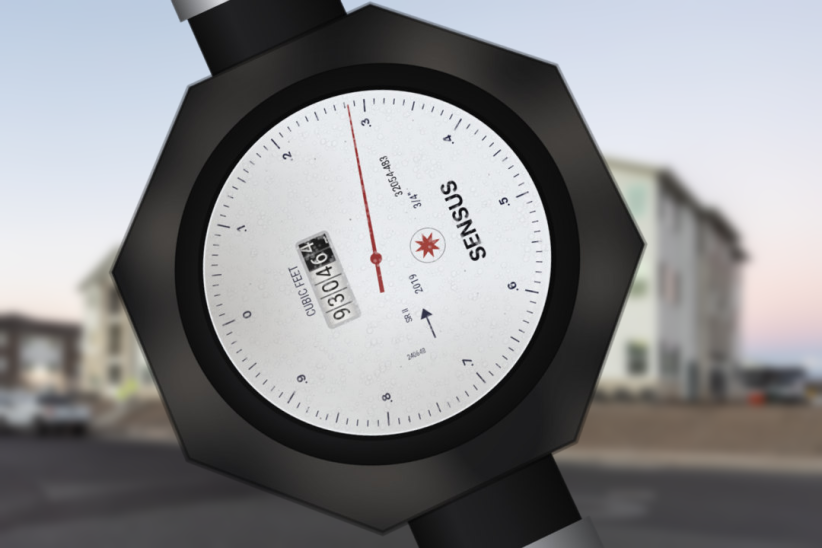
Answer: 930464.28 ft³
